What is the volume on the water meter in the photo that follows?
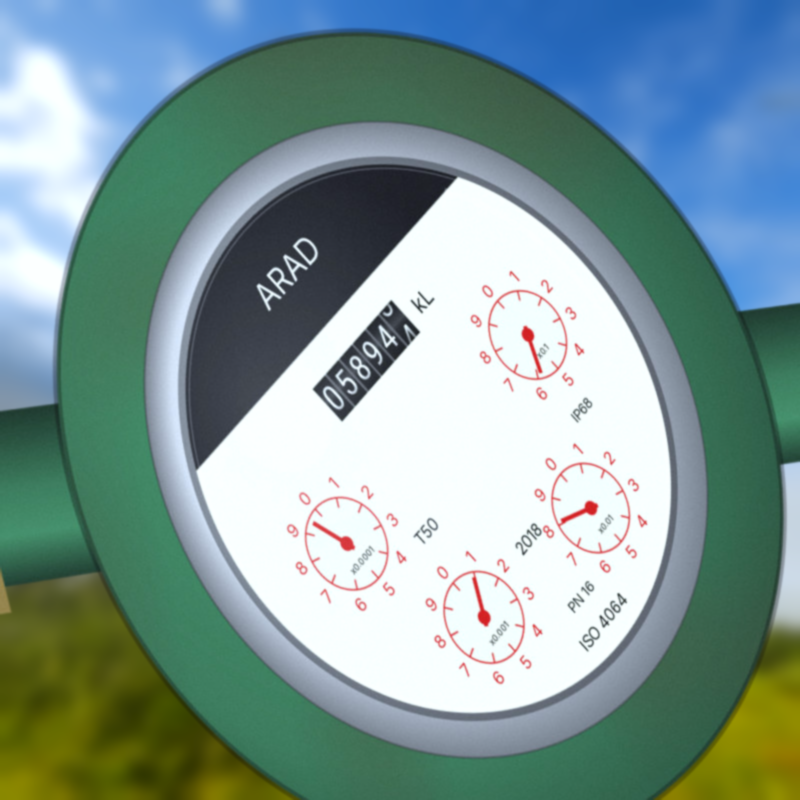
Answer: 58943.5809 kL
